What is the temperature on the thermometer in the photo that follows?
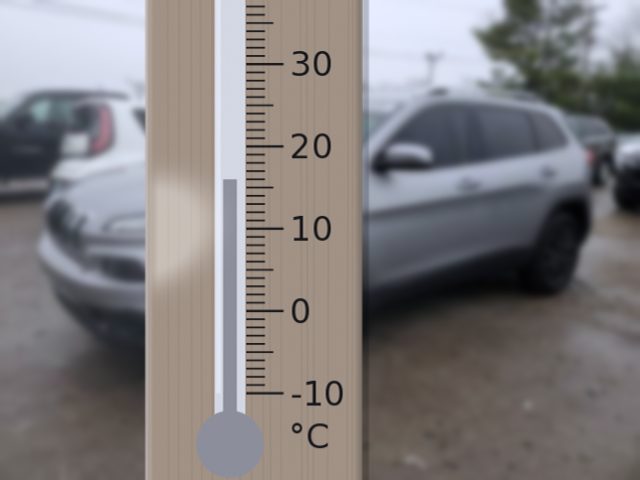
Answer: 16 °C
